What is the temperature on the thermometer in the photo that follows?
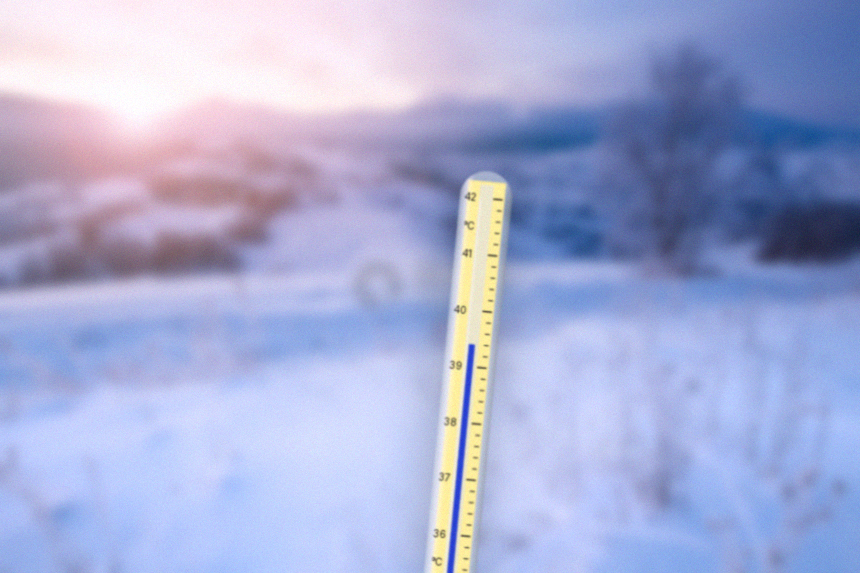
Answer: 39.4 °C
